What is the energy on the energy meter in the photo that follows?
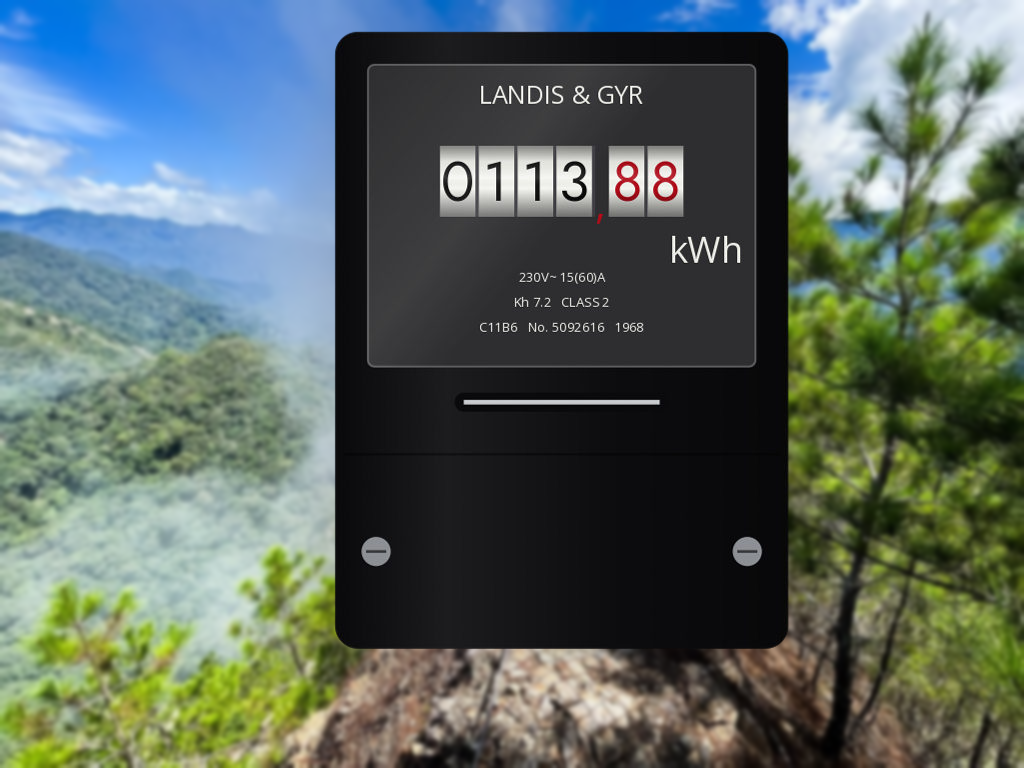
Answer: 113.88 kWh
